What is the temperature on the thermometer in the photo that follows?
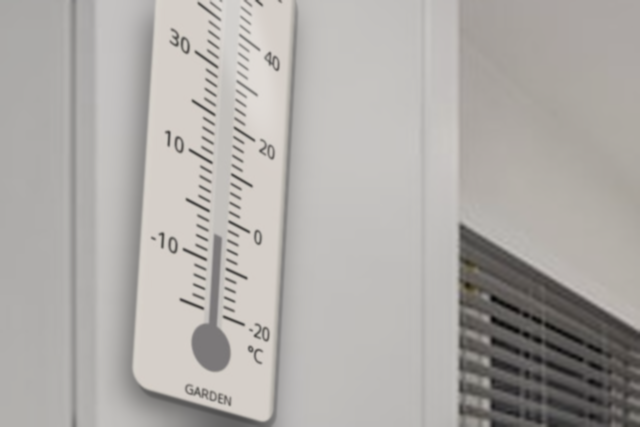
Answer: -4 °C
